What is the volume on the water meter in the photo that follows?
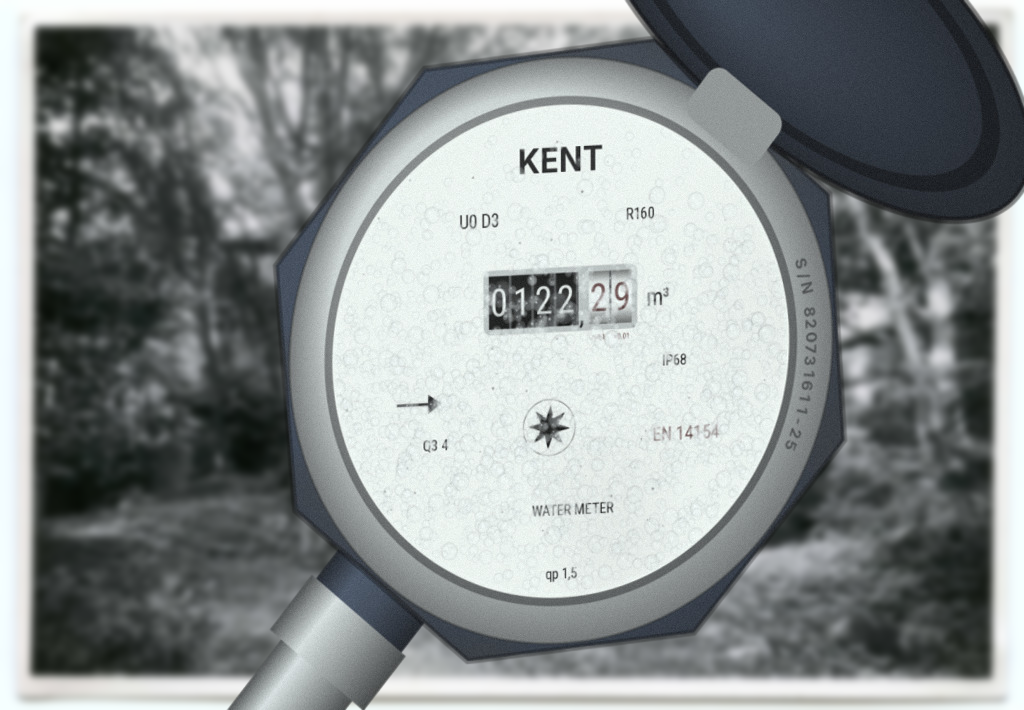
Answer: 122.29 m³
